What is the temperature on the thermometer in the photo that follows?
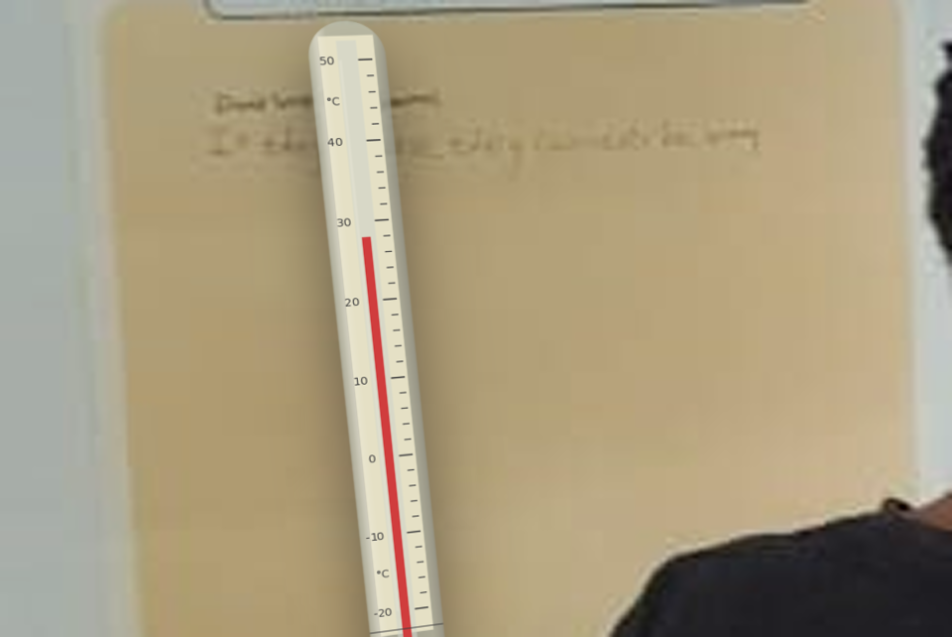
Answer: 28 °C
